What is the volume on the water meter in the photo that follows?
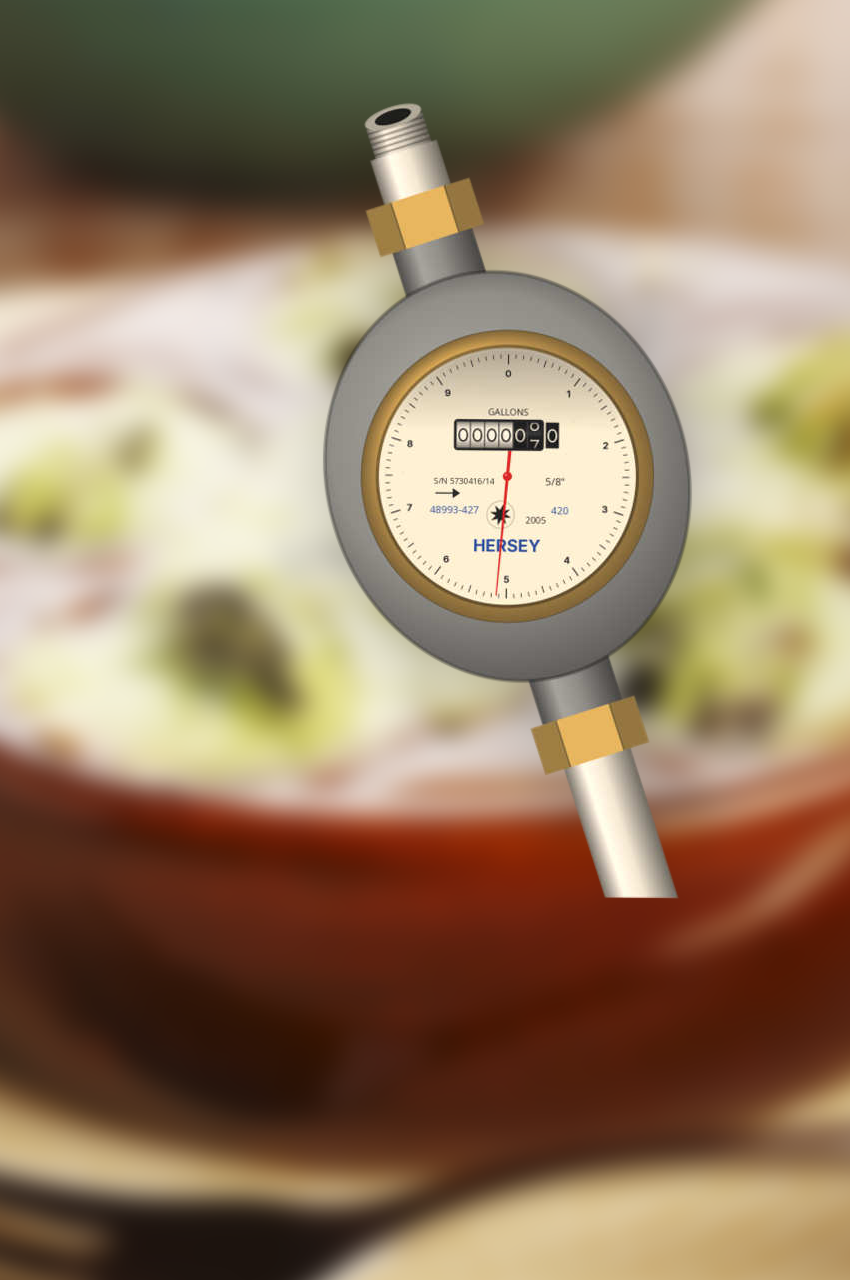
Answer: 65.1 gal
